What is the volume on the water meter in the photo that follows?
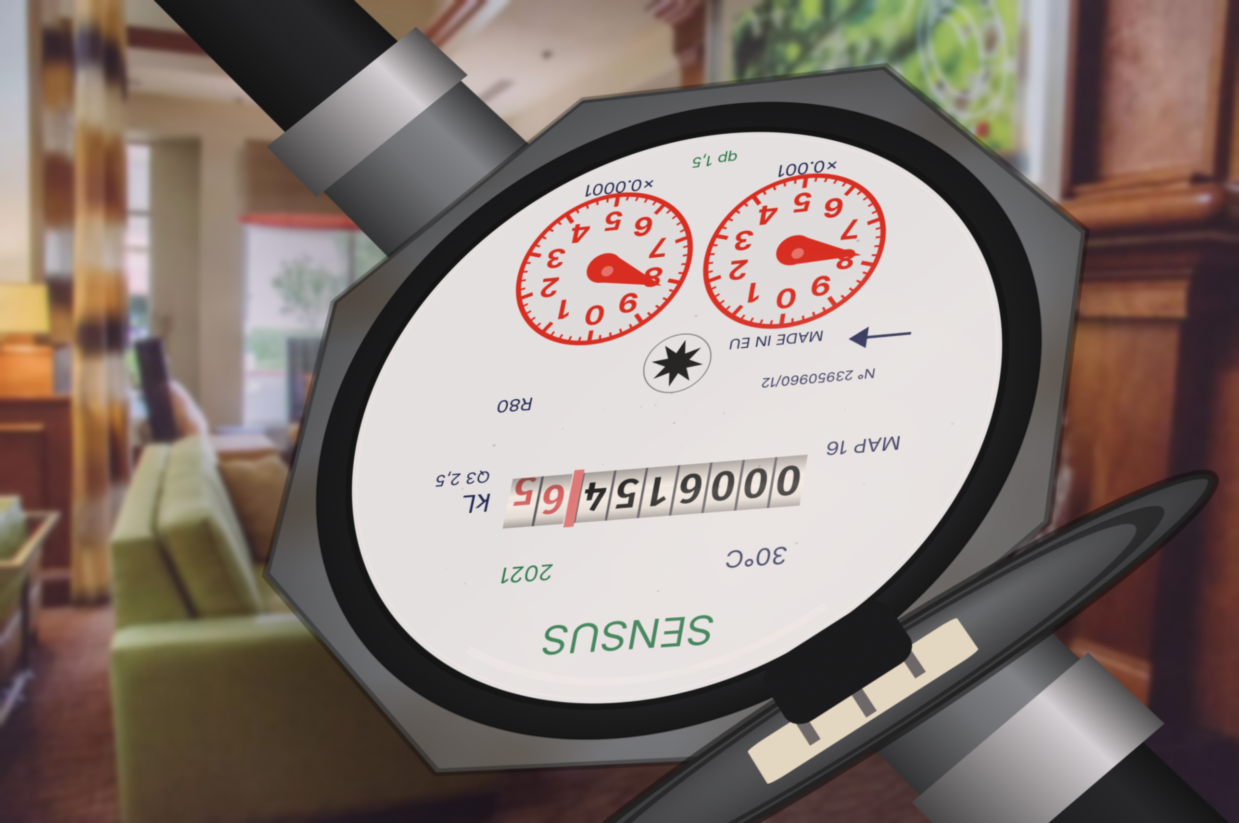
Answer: 6154.6478 kL
